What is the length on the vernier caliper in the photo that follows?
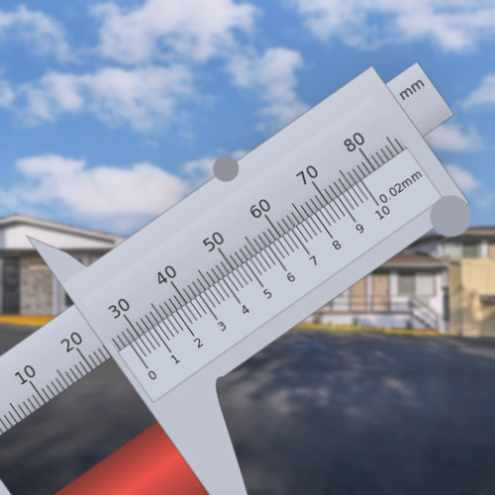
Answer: 28.0 mm
